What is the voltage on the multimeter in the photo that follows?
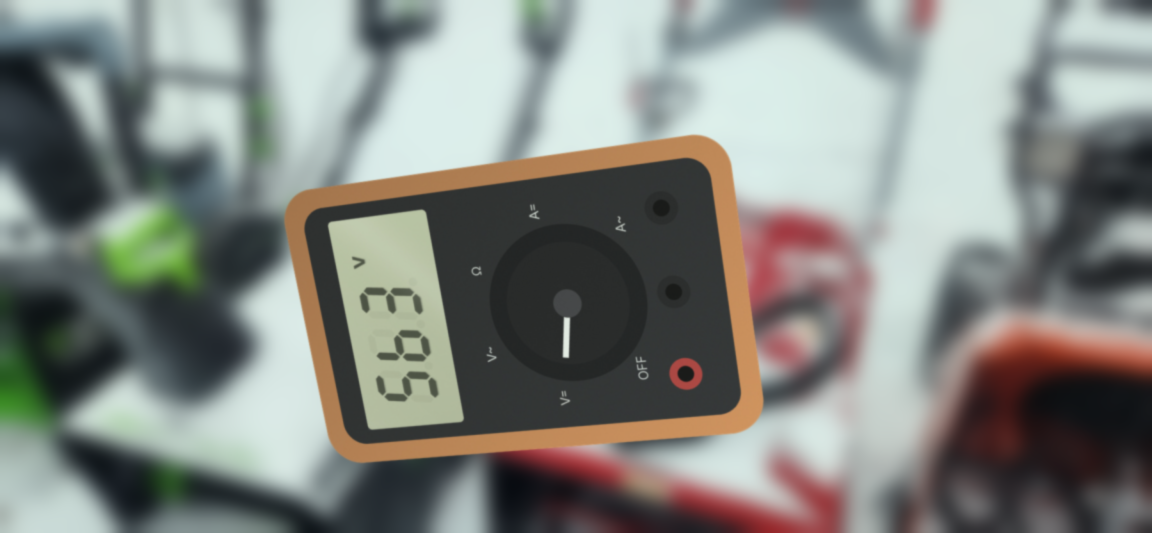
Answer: 563 V
